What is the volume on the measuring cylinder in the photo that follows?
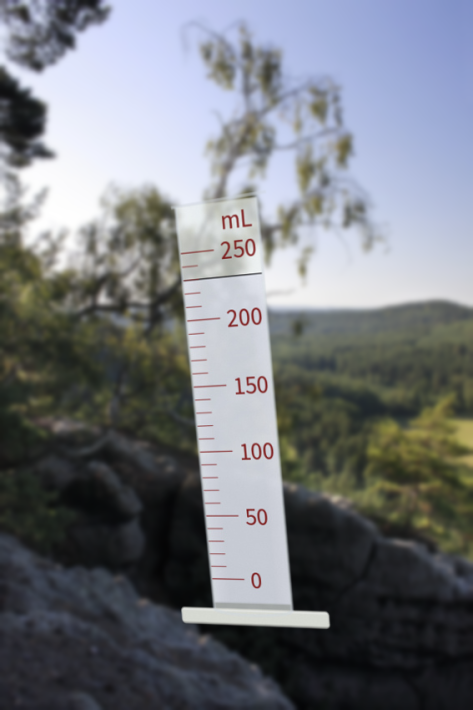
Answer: 230 mL
